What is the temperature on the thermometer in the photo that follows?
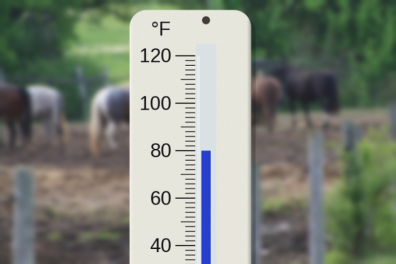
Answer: 80 °F
